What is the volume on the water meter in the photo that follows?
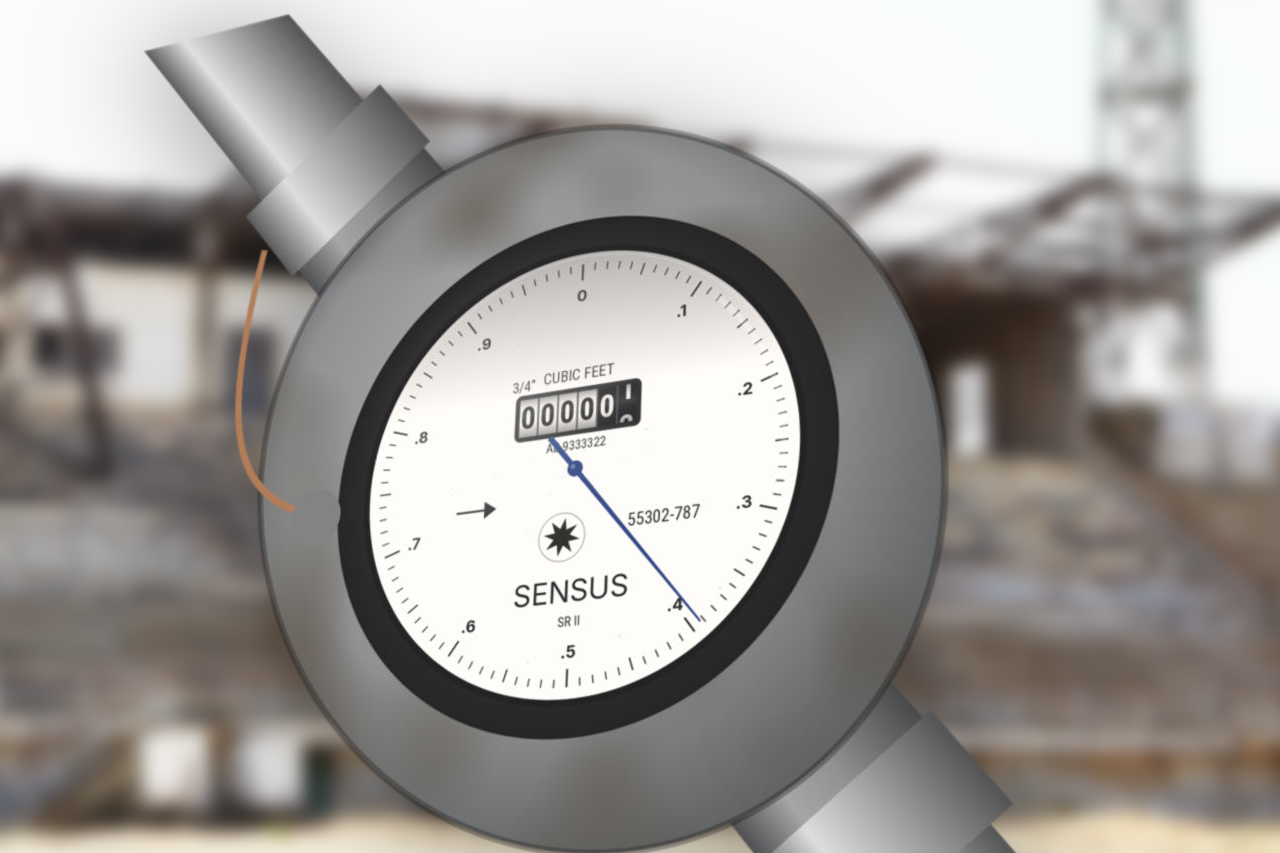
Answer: 1.39 ft³
